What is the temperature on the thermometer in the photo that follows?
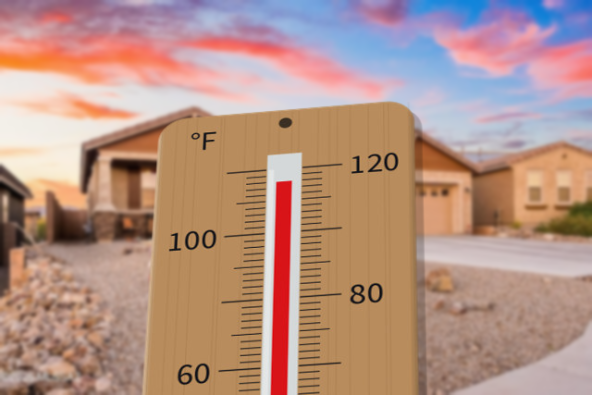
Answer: 116 °F
